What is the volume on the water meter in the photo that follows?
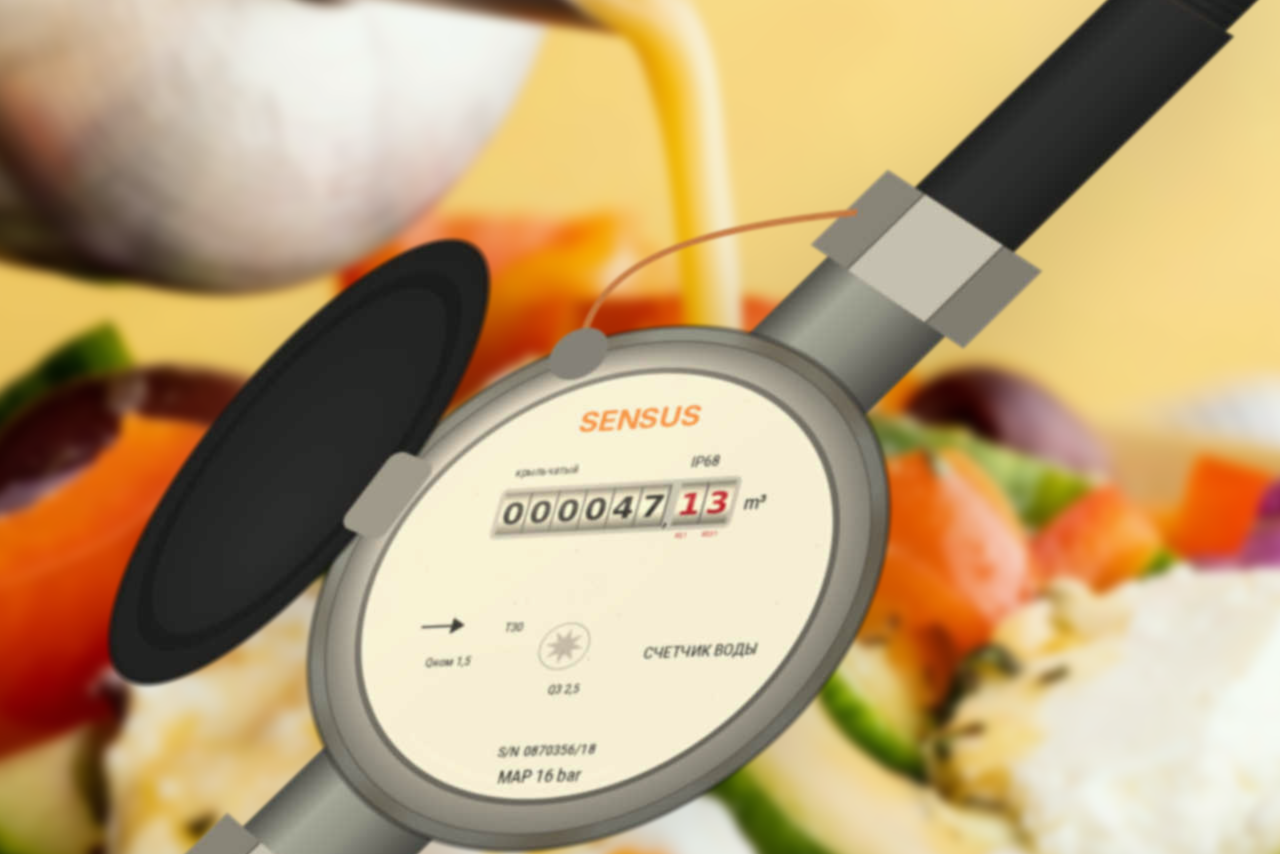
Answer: 47.13 m³
